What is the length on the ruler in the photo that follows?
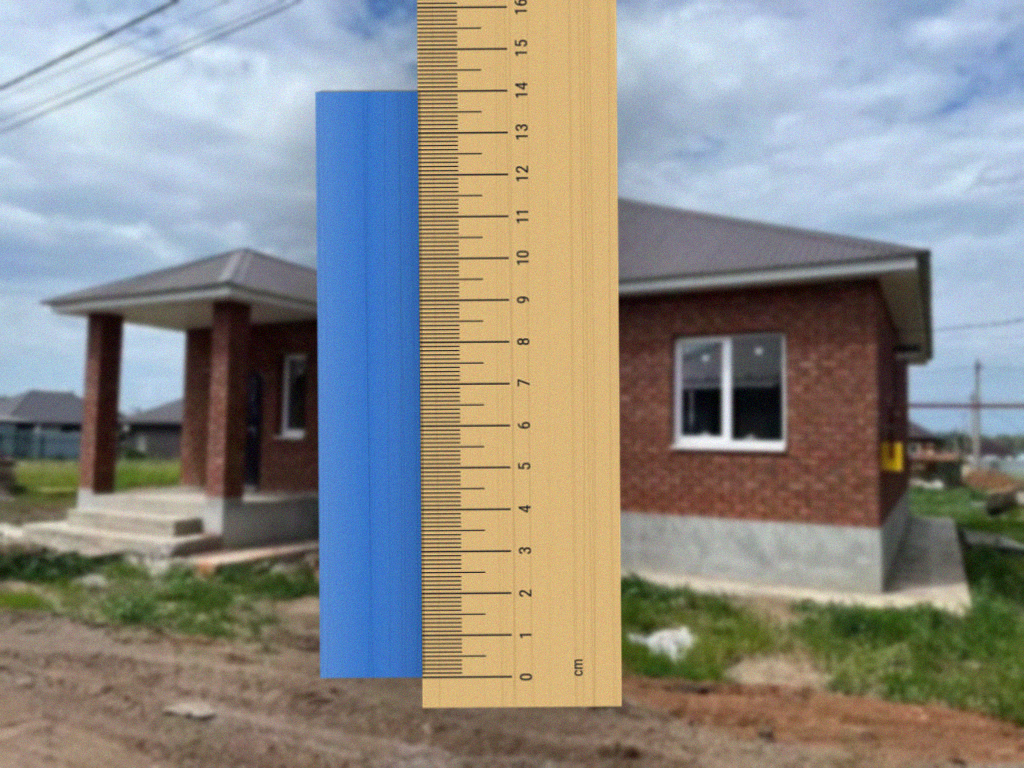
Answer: 14 cm
